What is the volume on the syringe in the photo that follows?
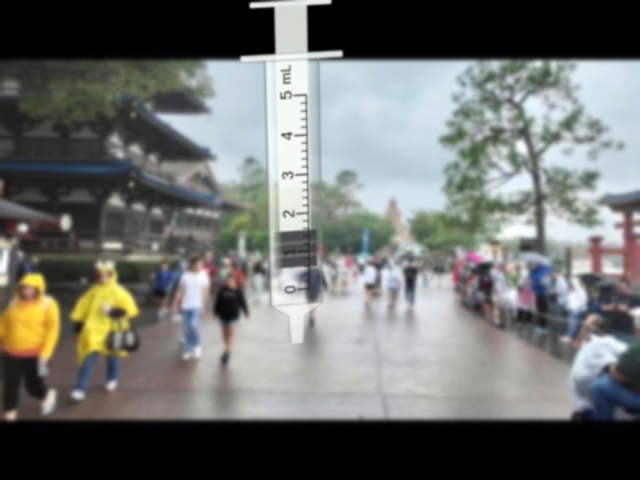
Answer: 0.6 mL
